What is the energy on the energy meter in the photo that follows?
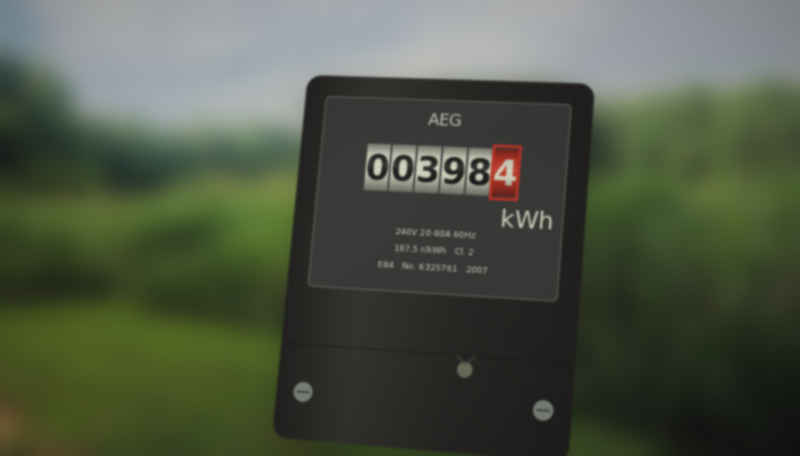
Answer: 398.4 kWh
